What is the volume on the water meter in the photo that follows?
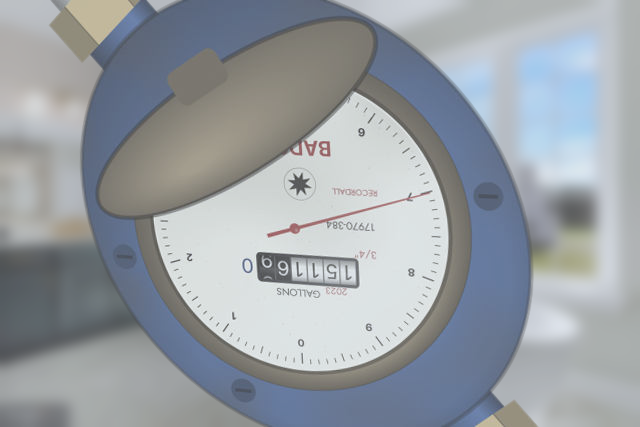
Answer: 1511687.0 gal
